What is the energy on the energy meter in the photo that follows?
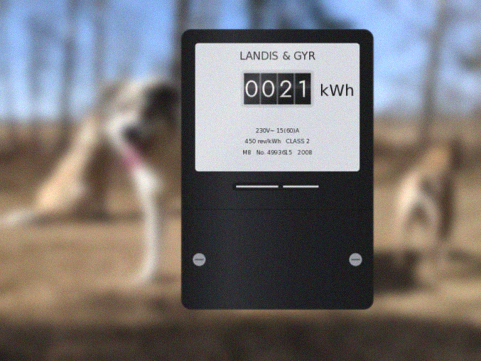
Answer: 21 kWh
